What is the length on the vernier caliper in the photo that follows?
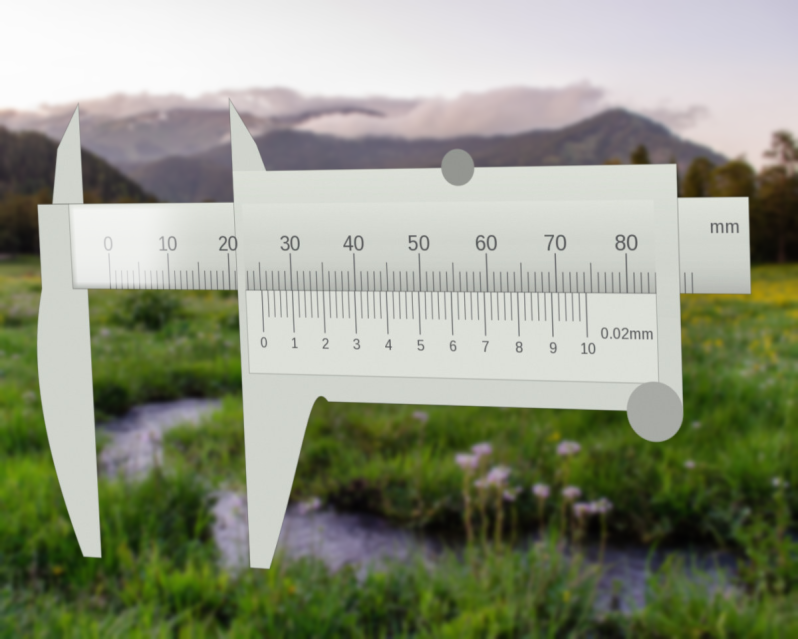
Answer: 25.2 mm
